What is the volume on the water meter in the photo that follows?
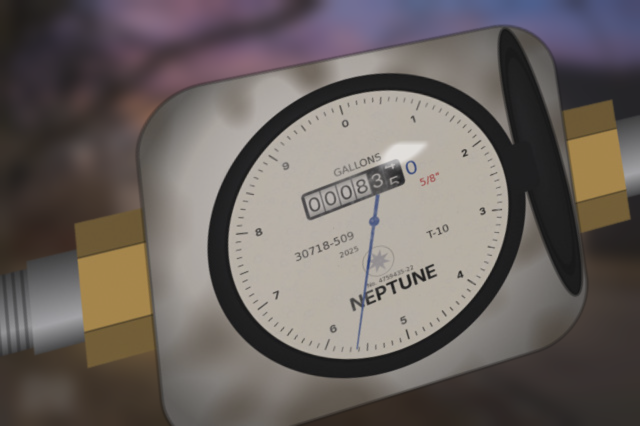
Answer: 8345.6 gal
